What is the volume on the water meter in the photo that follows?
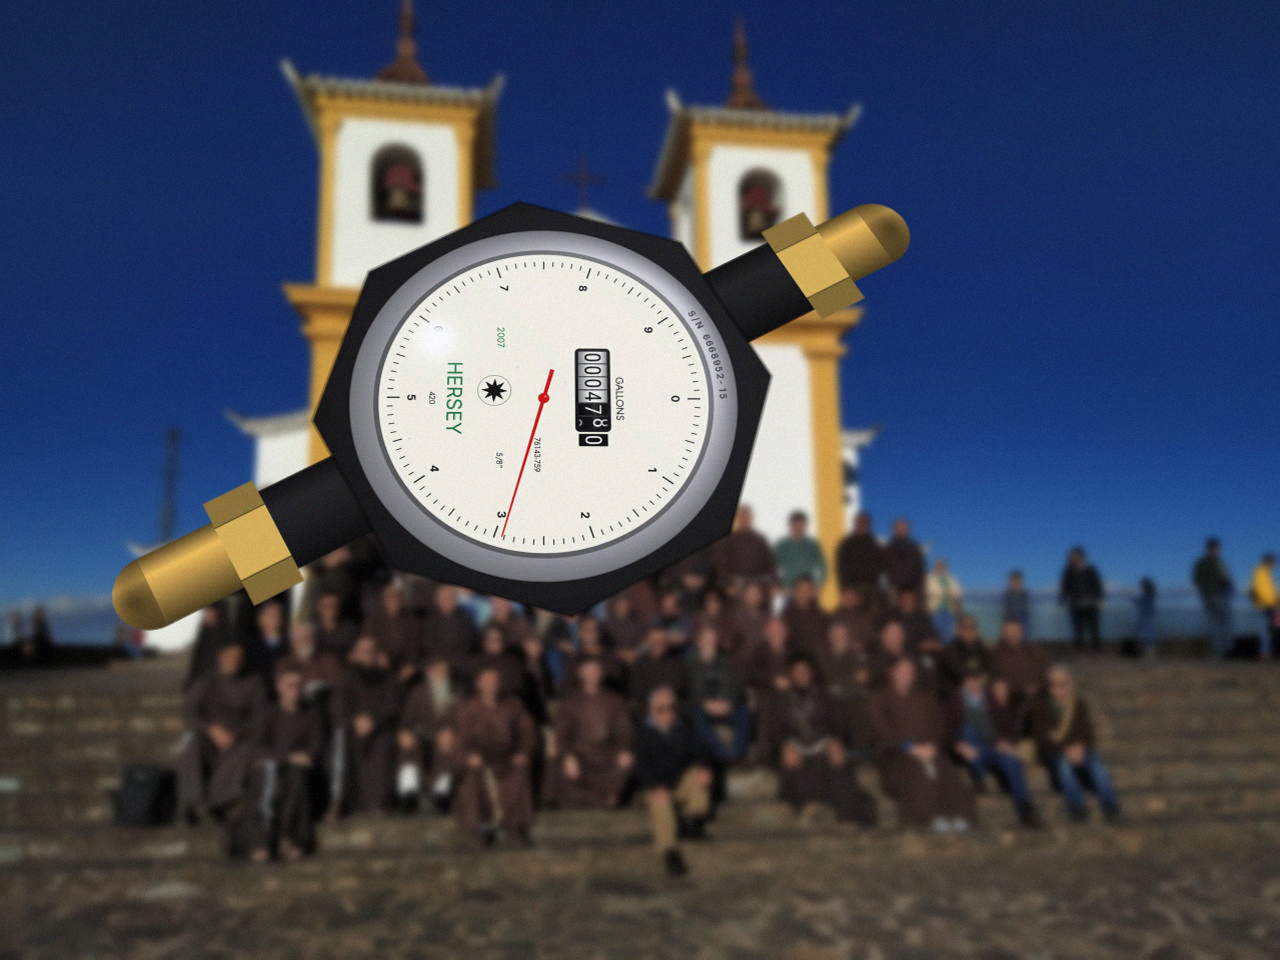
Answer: 4782.9 gal
